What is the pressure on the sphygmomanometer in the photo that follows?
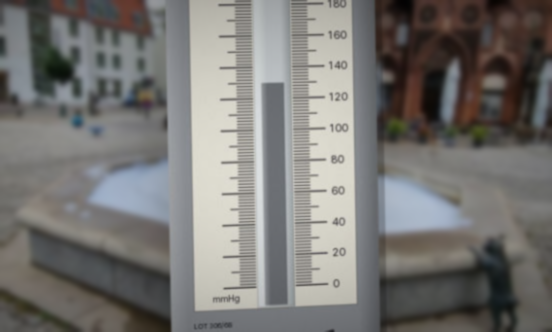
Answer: 130 mmHg
